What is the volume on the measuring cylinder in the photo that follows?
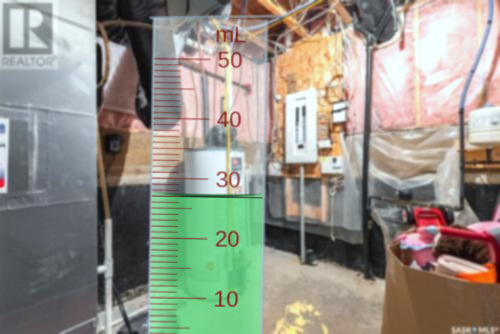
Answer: 27 mL
